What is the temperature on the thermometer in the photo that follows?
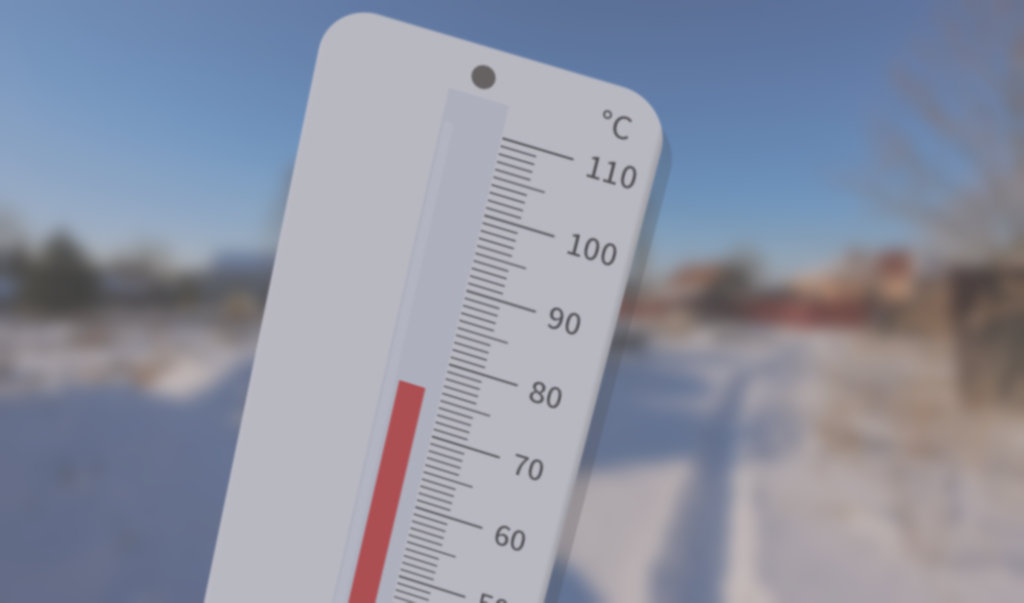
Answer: 76 °C
